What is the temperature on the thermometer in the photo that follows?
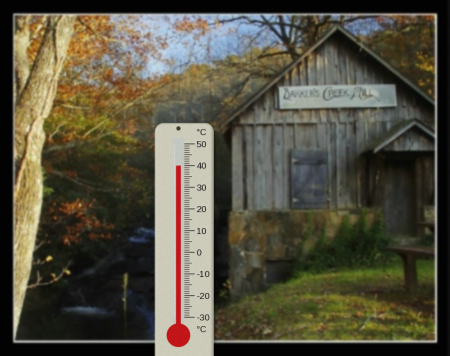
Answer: 40 °C
